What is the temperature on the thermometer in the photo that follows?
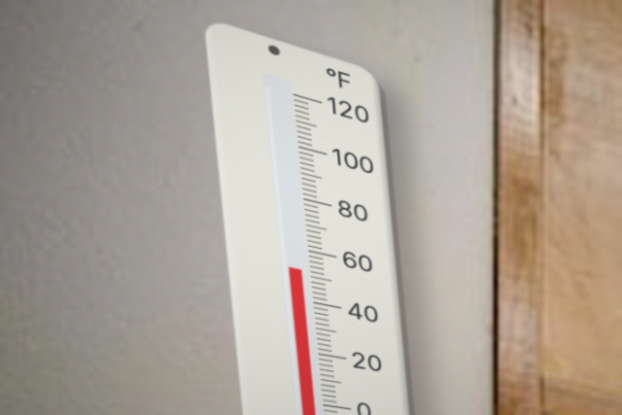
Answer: 52 °F
